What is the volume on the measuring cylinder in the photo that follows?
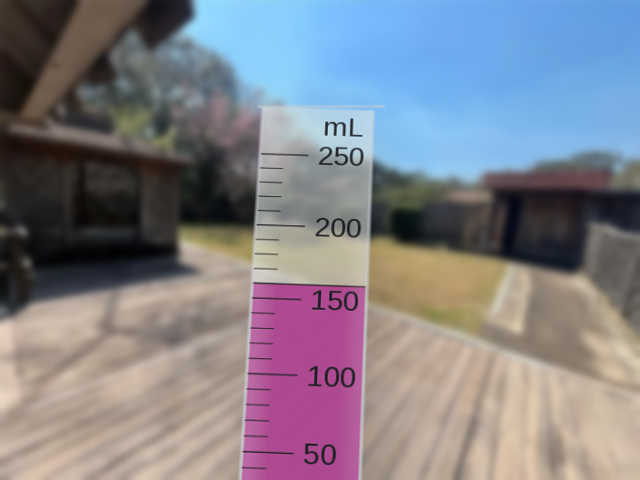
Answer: 160 mL
